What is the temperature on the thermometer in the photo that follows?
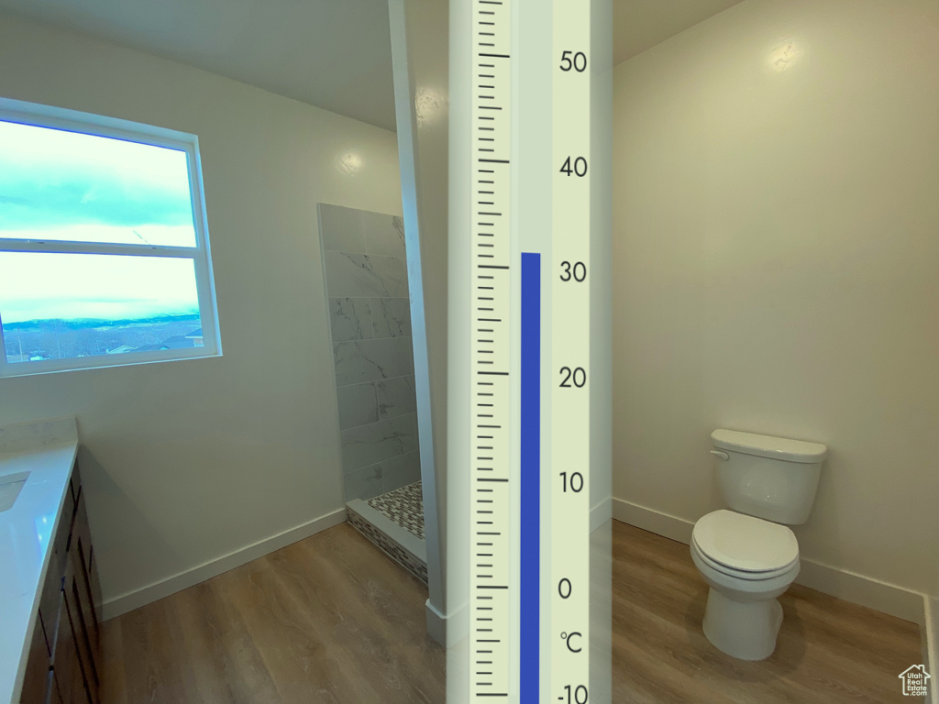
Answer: 31.5 °C
